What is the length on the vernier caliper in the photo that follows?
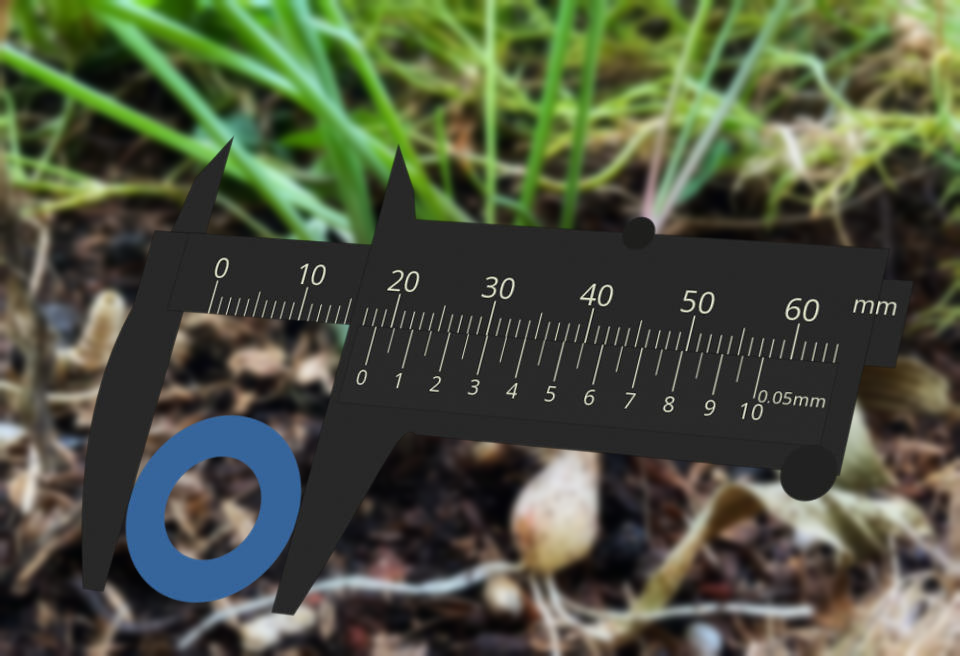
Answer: 18.4 mm
